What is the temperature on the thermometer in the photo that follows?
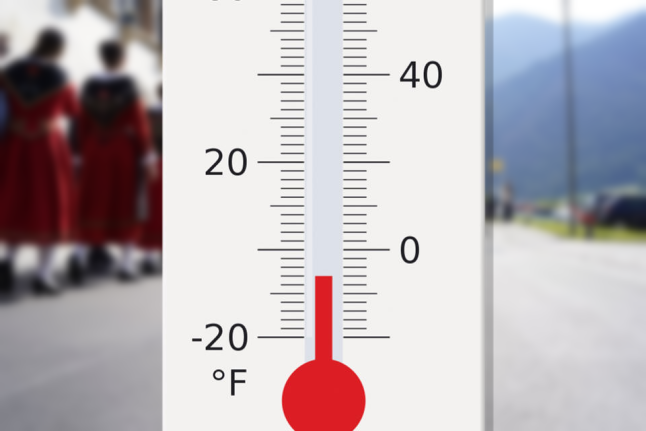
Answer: -6 °F
